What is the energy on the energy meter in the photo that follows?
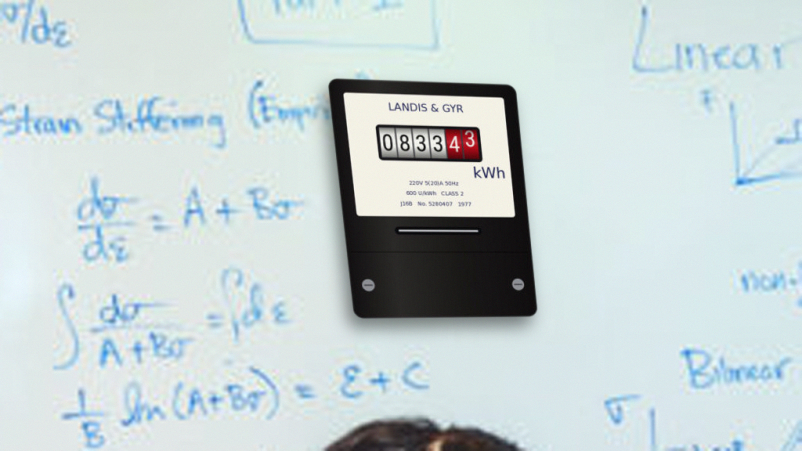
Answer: 833.43 kWh
